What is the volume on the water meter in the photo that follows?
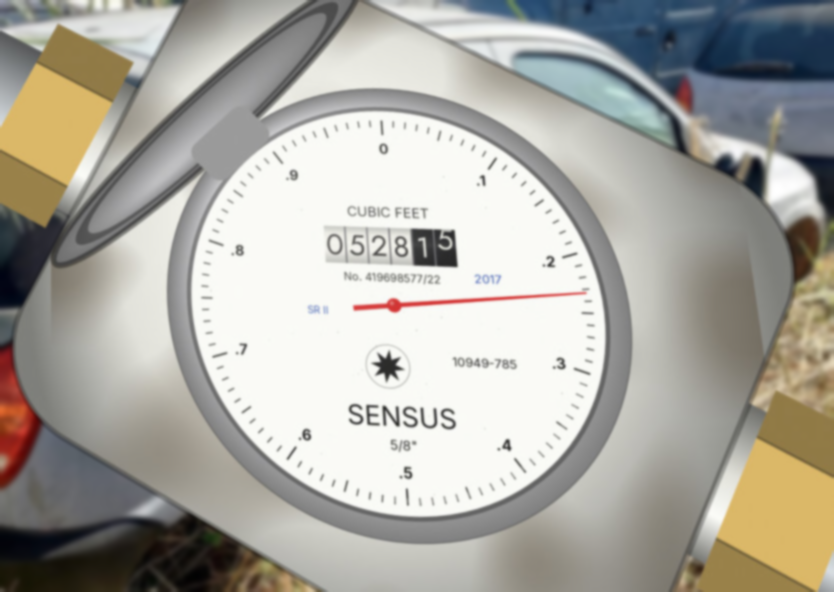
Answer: 52815.23 ft³
